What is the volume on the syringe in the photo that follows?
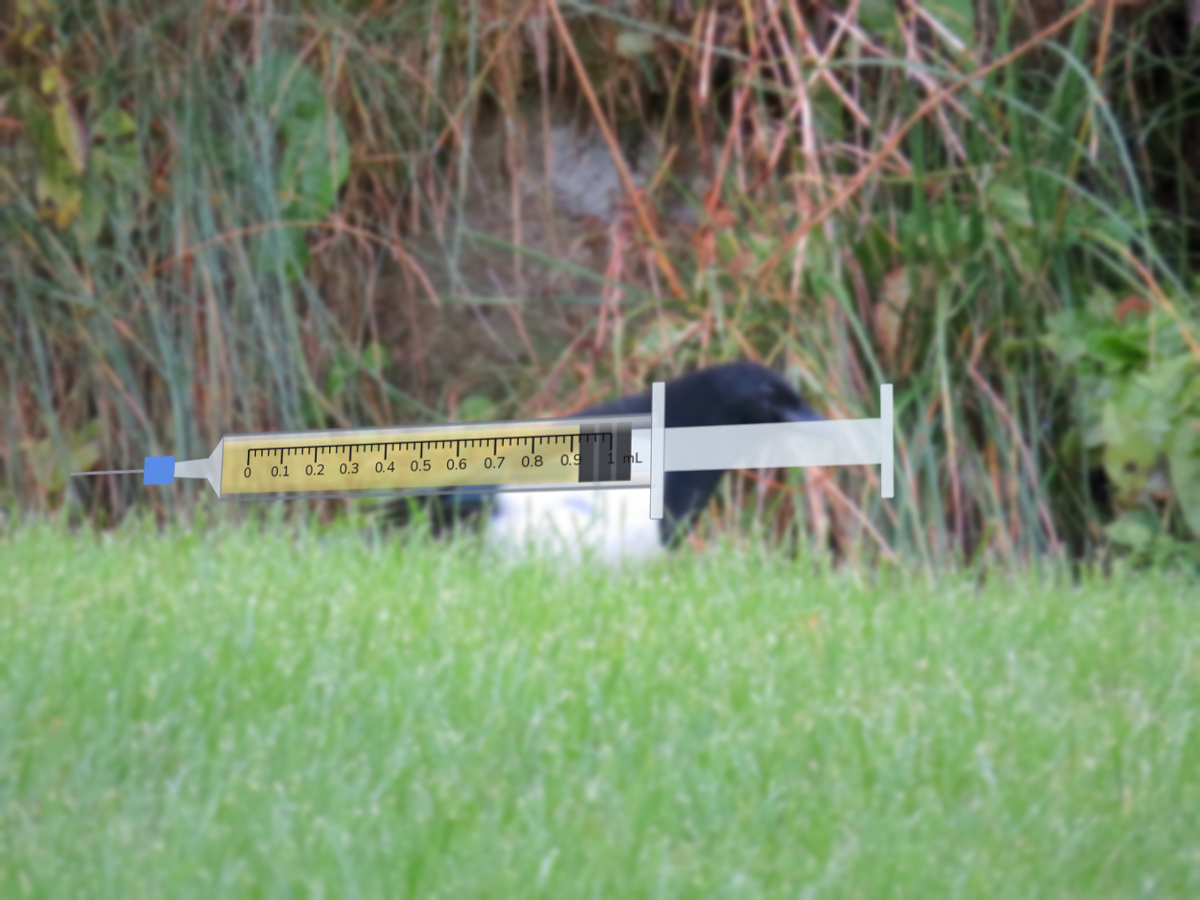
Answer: 0.92 mL
